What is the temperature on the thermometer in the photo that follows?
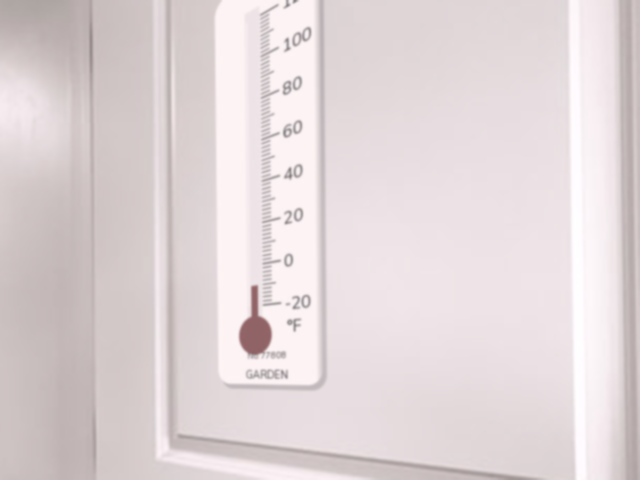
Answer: -10 °F
